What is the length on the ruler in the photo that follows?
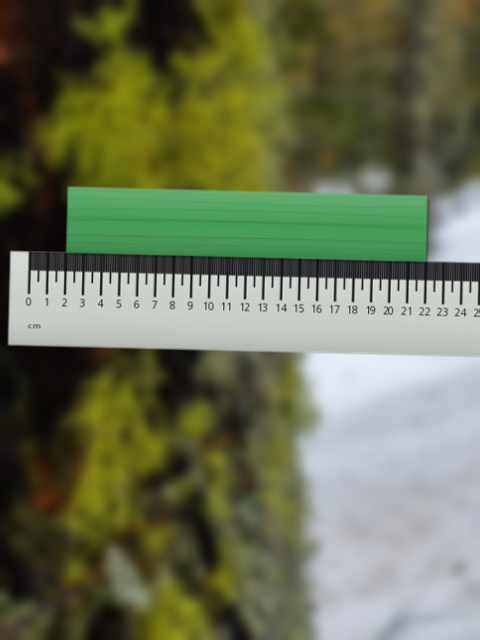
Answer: 20 cm
